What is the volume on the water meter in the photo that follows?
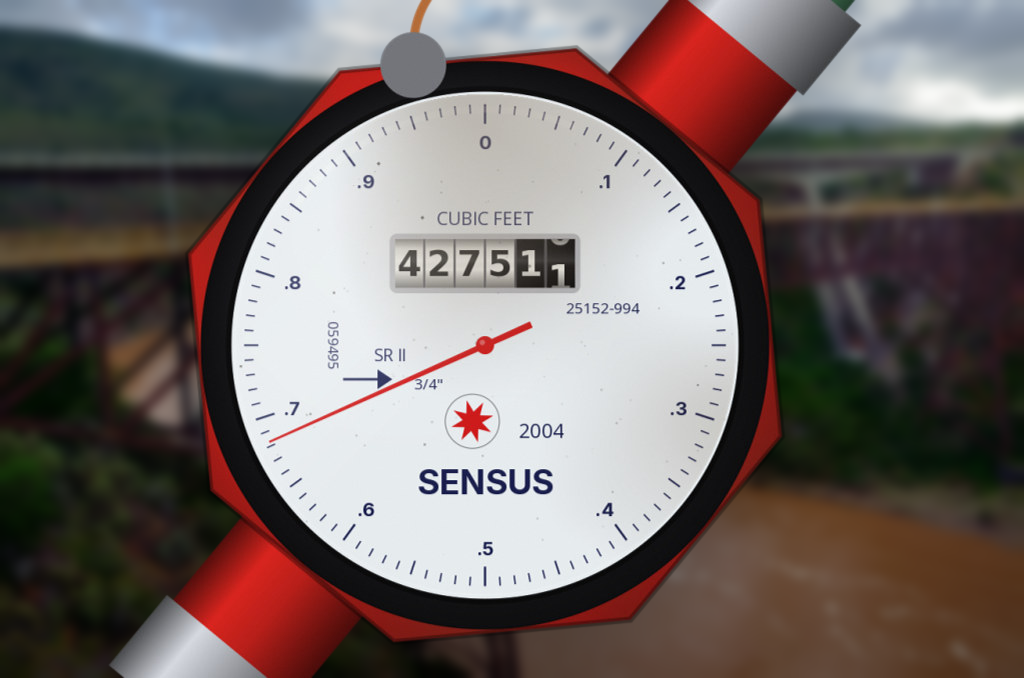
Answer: 427510.68 ft³
